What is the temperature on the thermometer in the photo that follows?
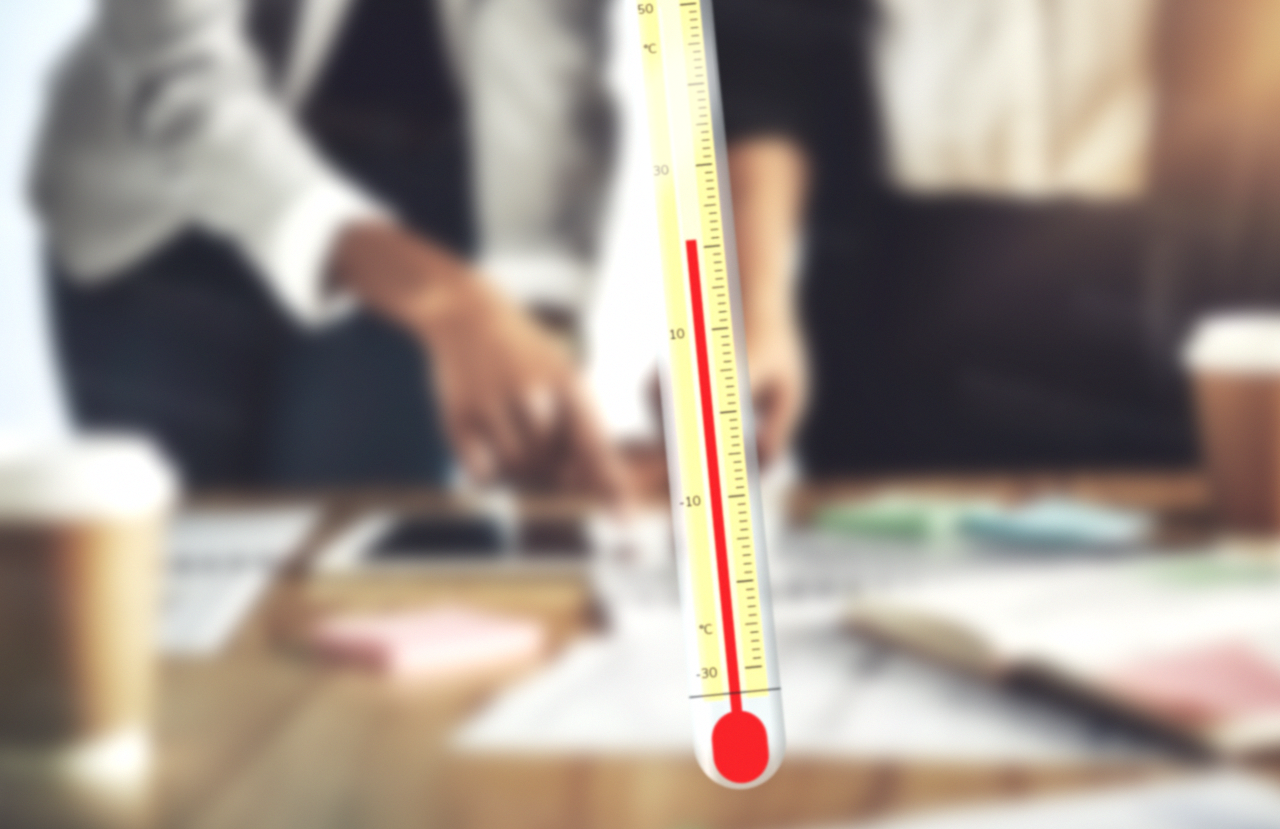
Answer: 21 °C
